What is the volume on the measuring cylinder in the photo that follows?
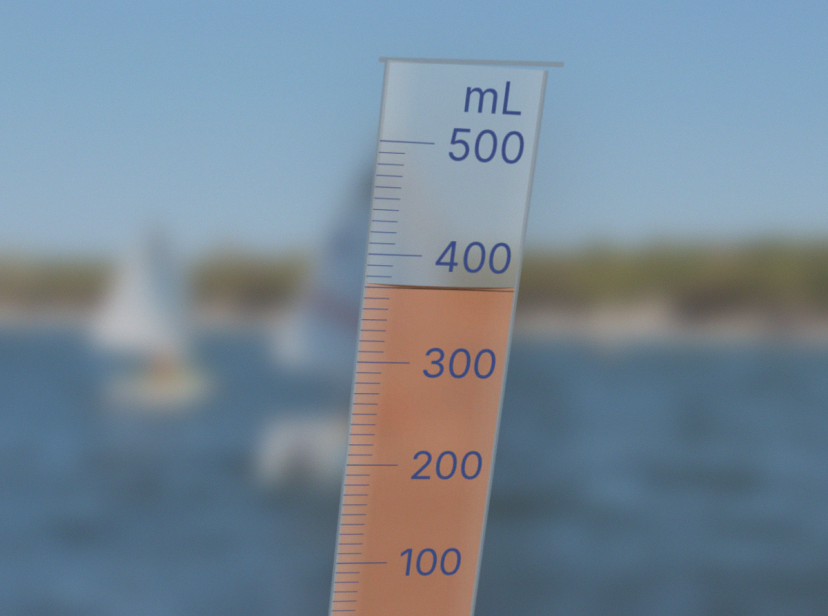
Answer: 370 mL
